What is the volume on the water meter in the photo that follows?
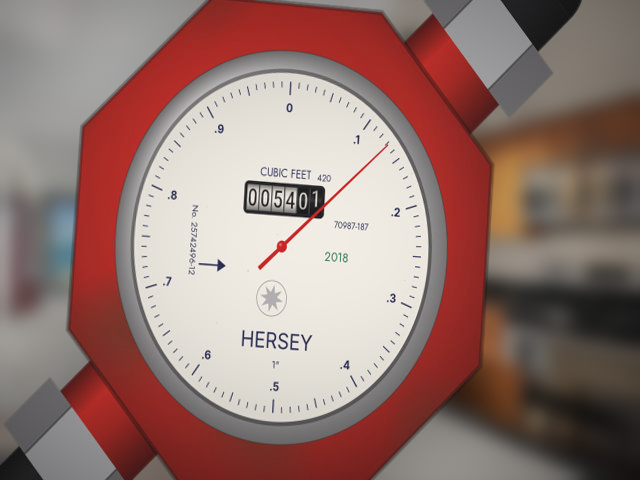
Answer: 5401.13 ft³
